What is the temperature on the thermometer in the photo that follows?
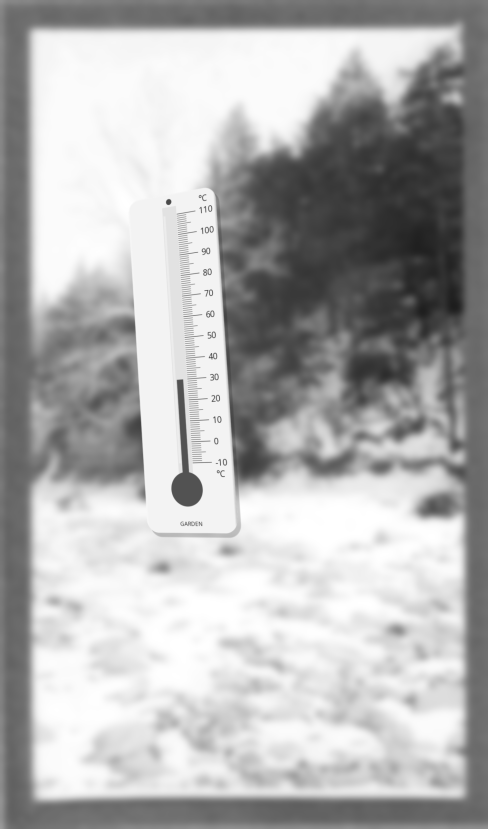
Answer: 30 °C
